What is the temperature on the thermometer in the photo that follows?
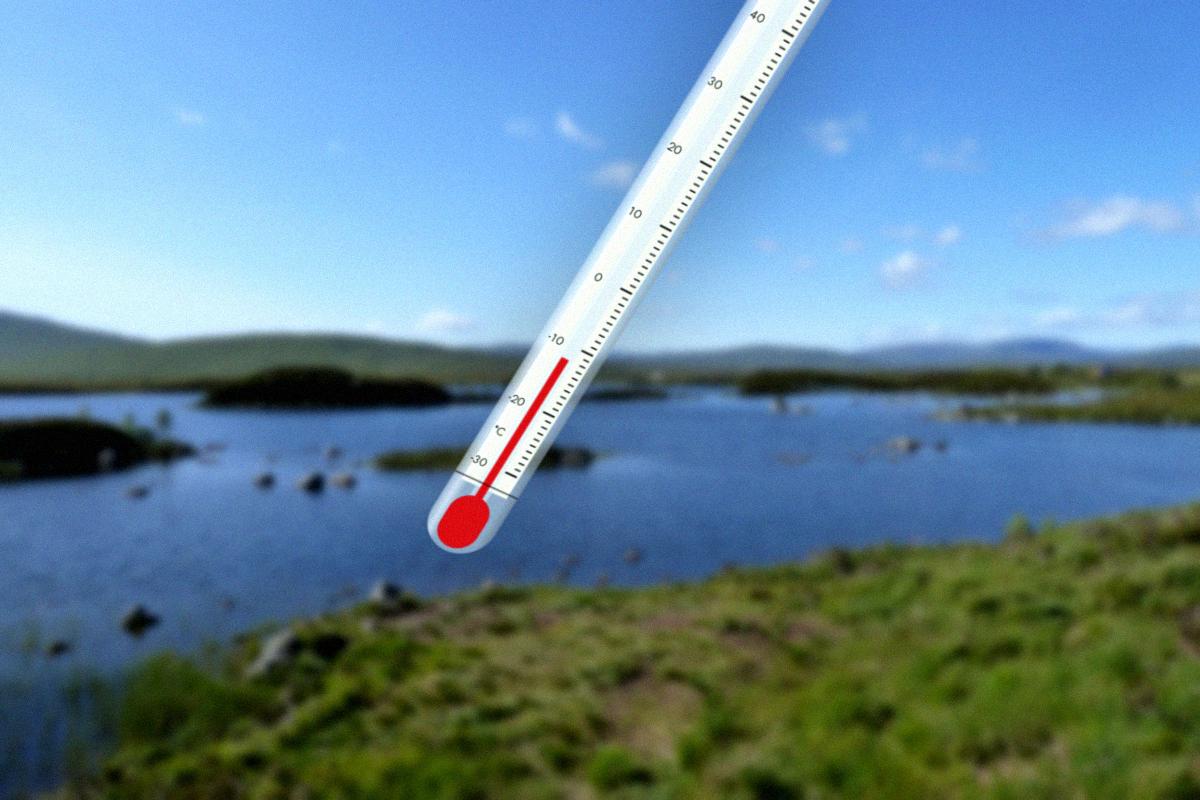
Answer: -12 °C
